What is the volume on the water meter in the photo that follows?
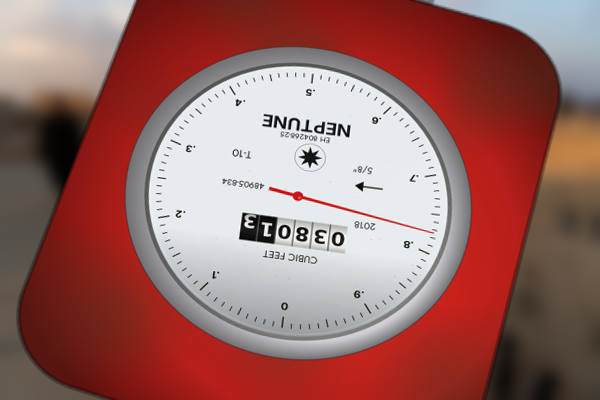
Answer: 38012.77 ft³
